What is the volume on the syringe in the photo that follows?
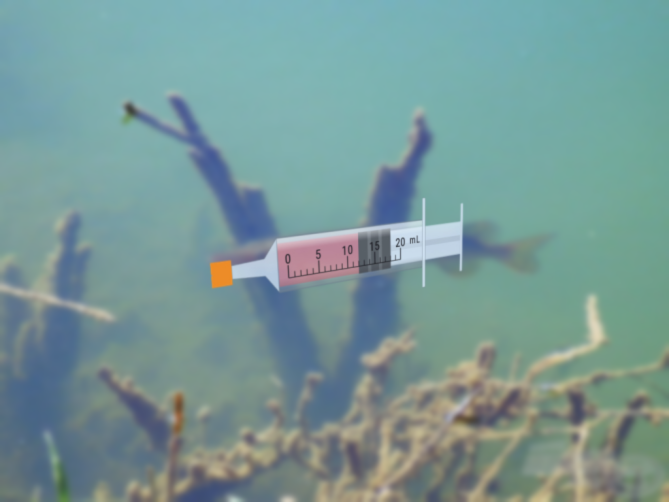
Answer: 12 mL
